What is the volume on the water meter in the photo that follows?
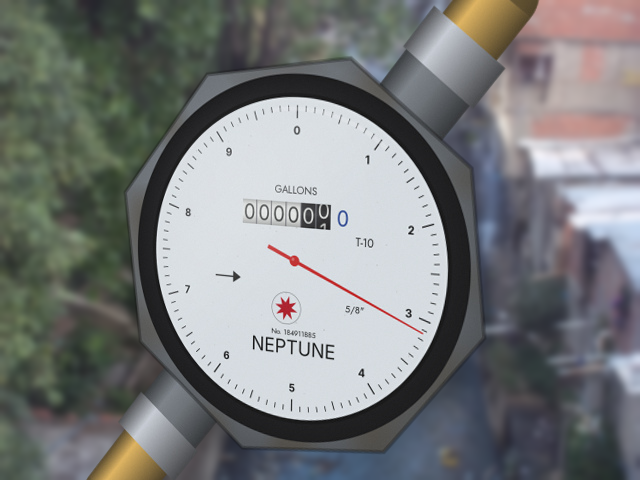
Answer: 3.1 gal
